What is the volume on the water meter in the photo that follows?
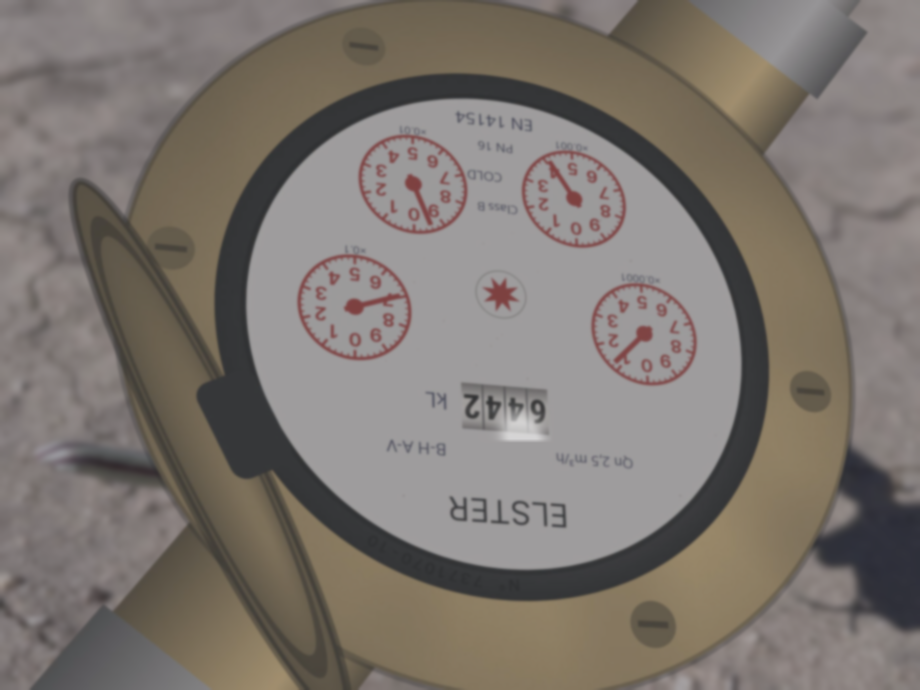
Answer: 6442.6941 kL
